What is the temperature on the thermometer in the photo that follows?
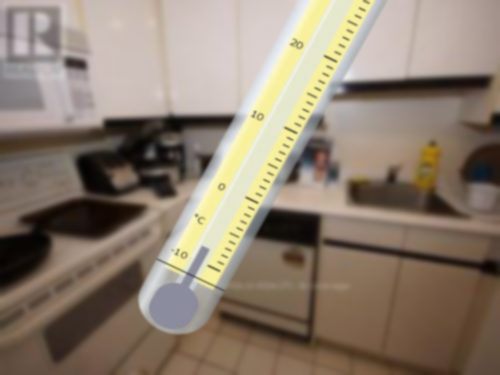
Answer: -8 °C
